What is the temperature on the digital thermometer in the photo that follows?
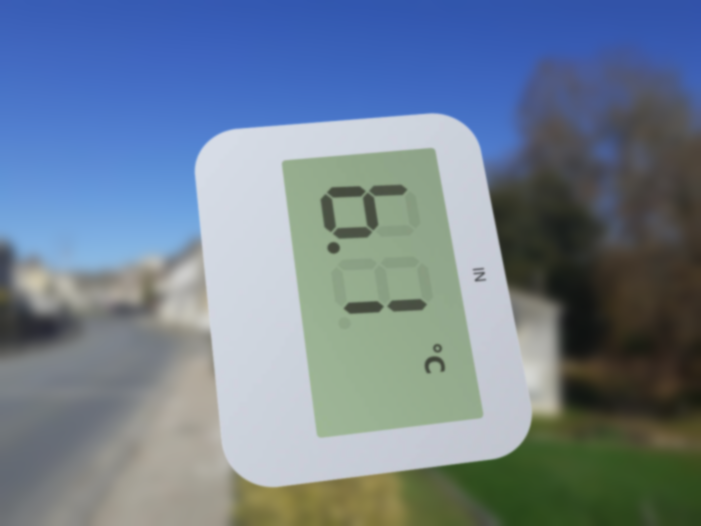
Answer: 6.1 °C
